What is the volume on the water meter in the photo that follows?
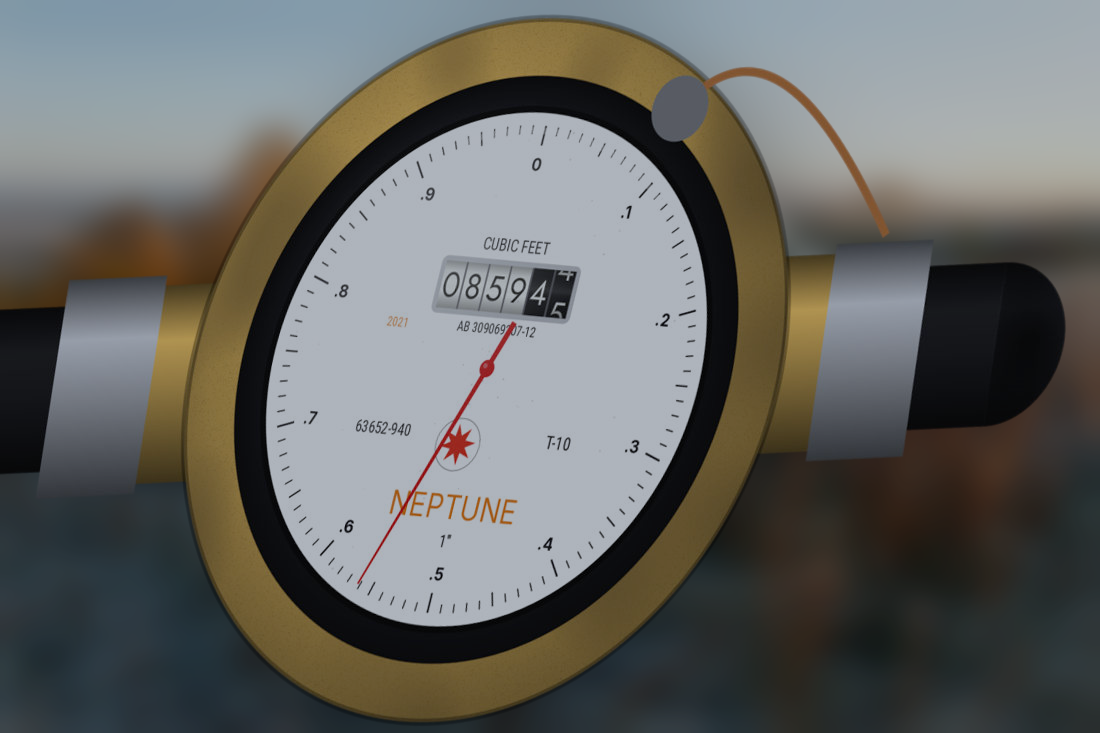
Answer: 85944.56 ft³
